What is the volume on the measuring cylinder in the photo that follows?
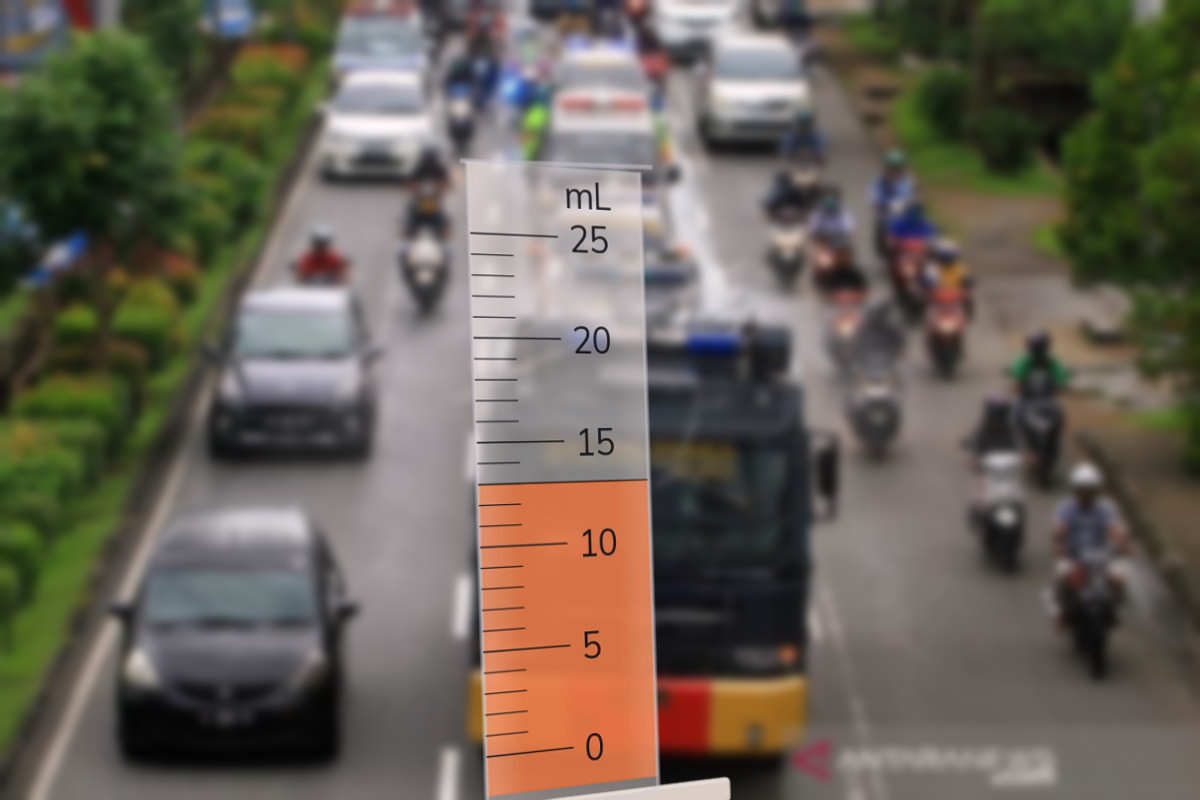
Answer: 13 mL
